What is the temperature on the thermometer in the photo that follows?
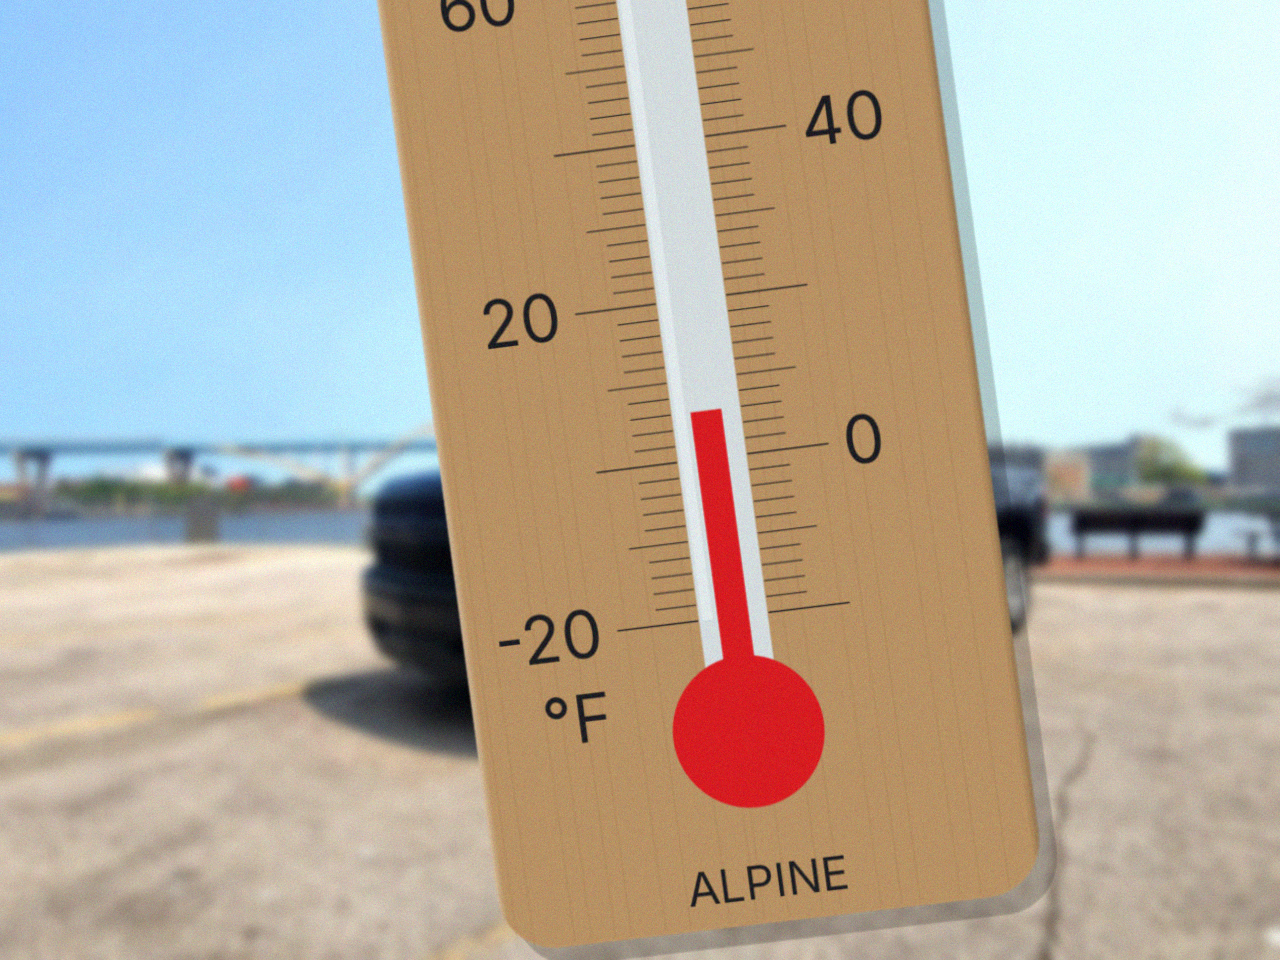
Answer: 6 °F
